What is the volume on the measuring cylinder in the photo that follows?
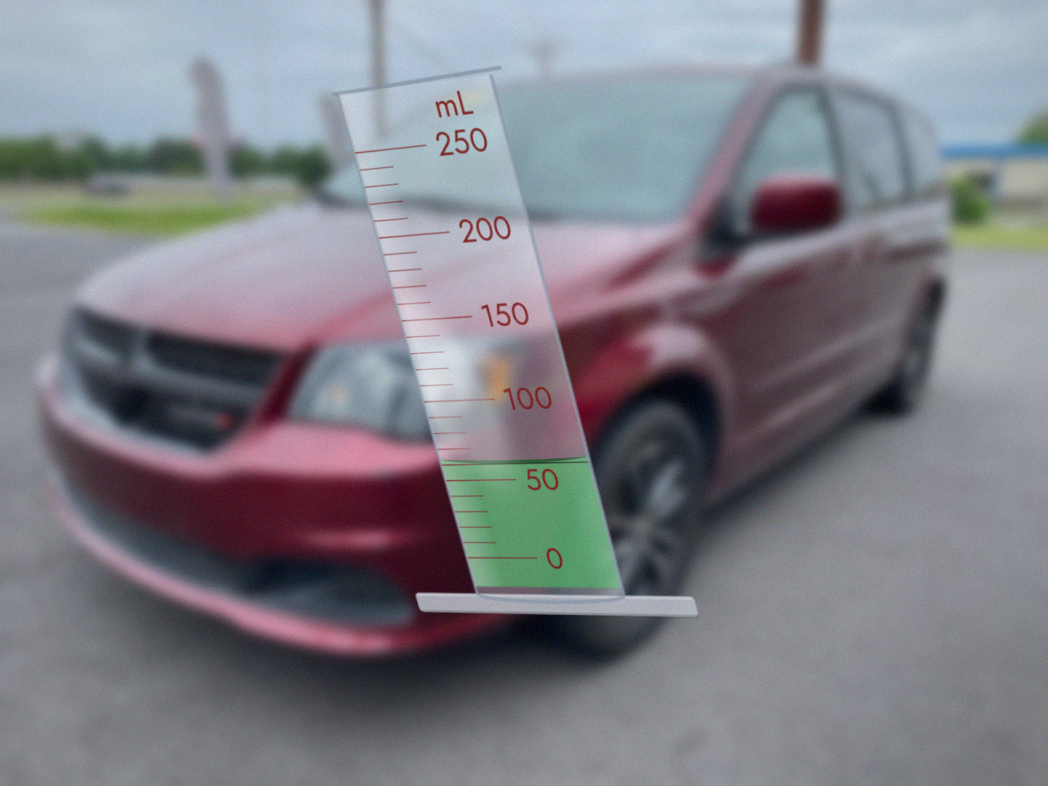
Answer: 60 mL
